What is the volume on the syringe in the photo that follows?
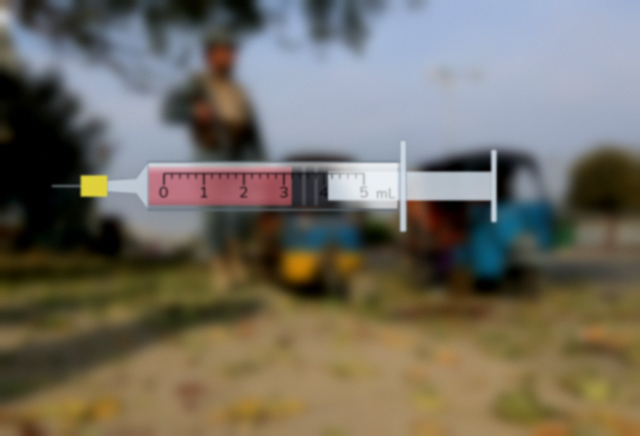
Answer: 3.2 mL
